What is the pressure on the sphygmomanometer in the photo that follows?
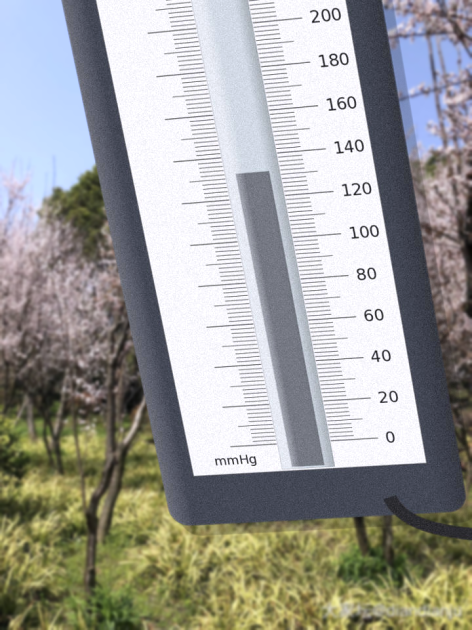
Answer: 132 mmHg
